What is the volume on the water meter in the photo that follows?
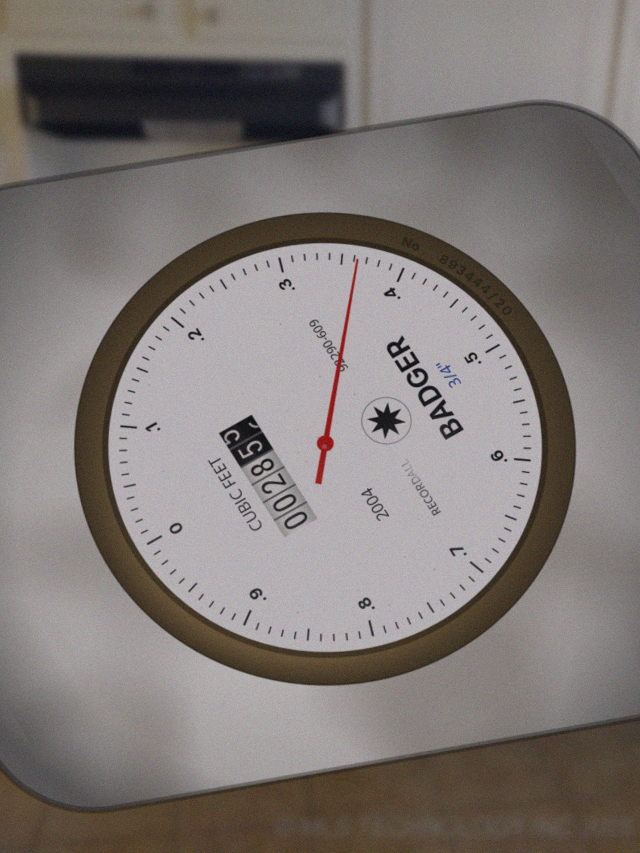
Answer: 2855.36 ft³
